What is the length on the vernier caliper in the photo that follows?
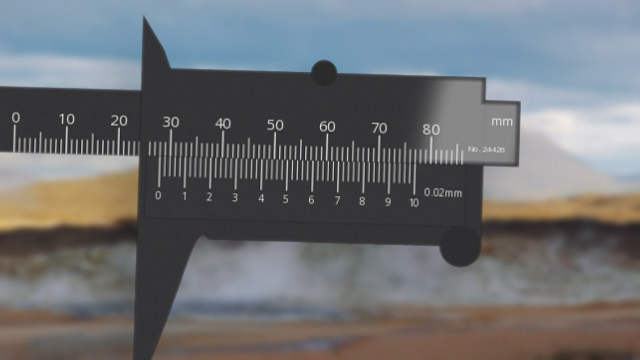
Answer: 28.0 mm
